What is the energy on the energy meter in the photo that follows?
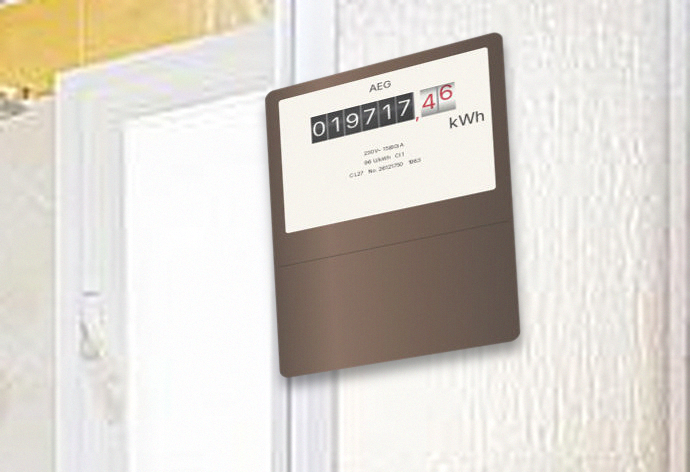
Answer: 19717.46 kWh
